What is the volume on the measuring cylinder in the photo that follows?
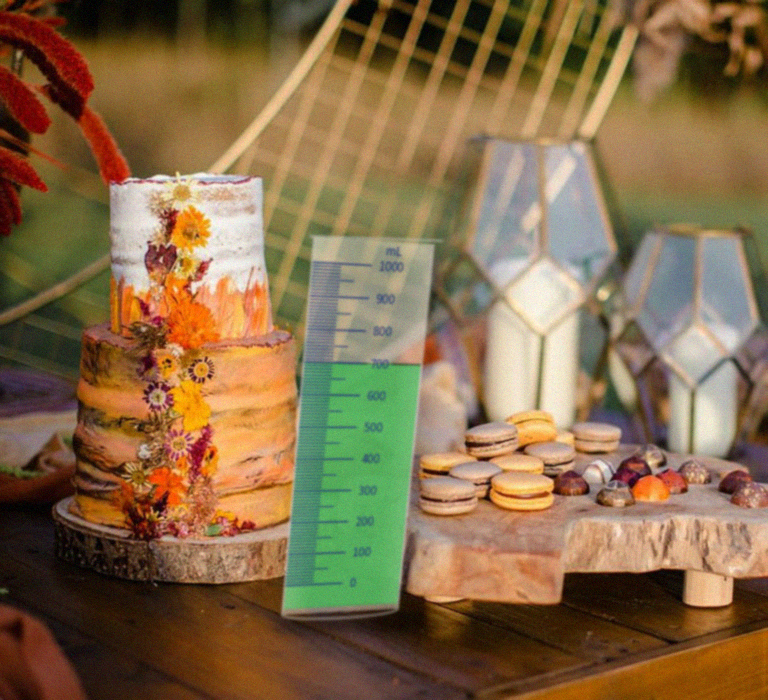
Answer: 700 mL
